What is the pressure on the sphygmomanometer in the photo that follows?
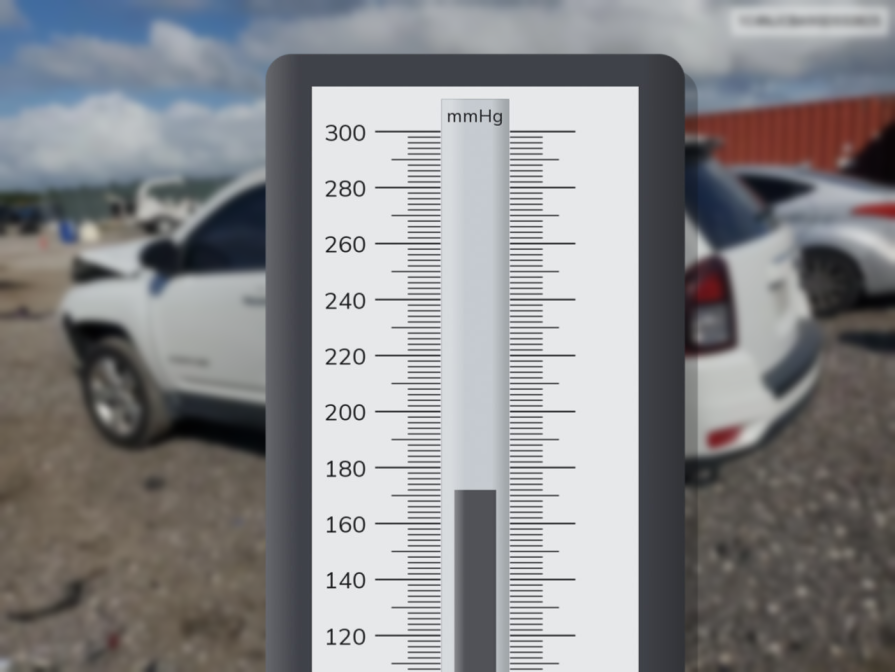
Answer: 172 mmHg
